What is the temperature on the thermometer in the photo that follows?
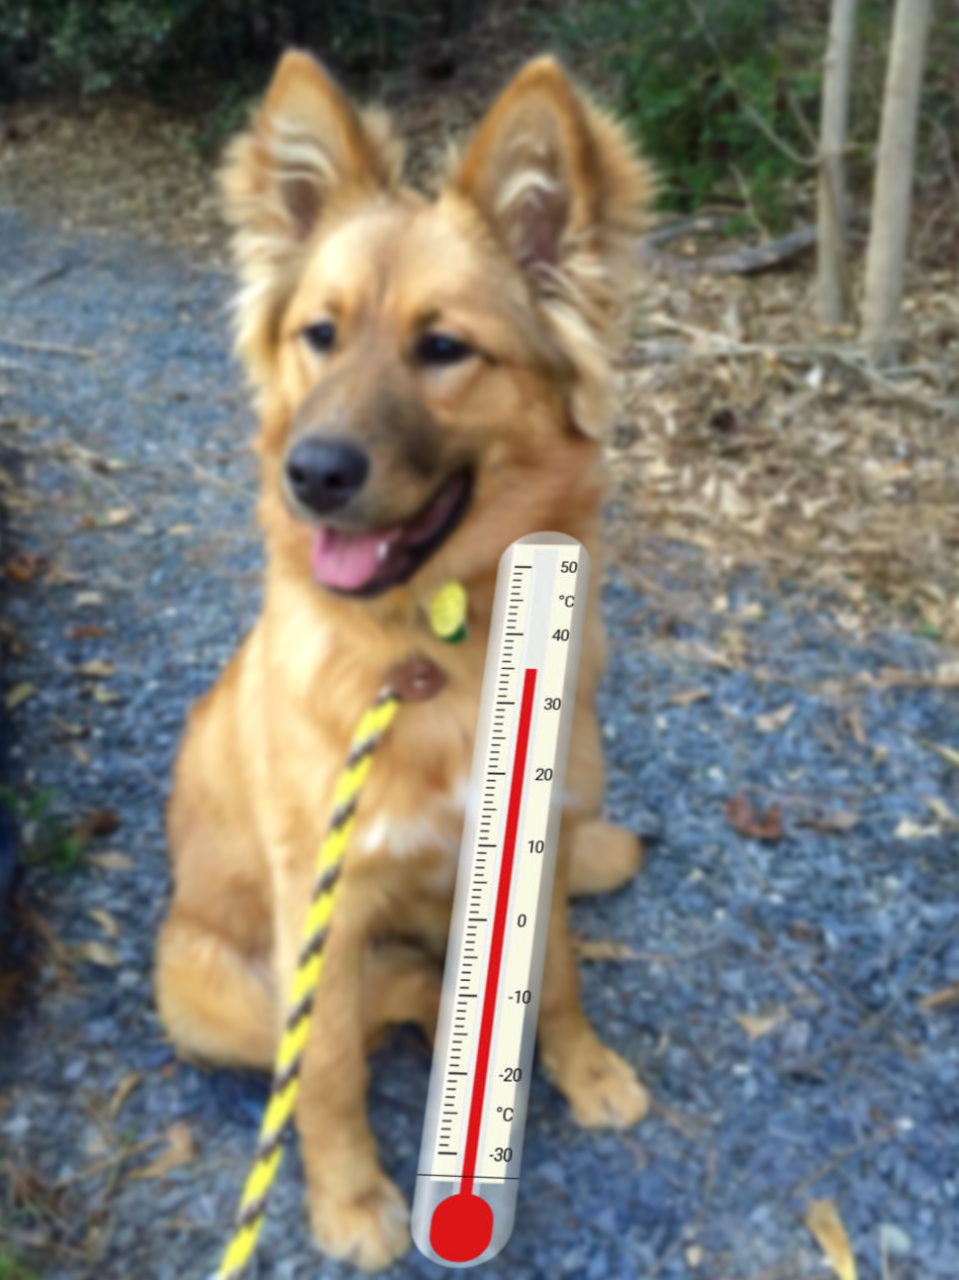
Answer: 35 °C
